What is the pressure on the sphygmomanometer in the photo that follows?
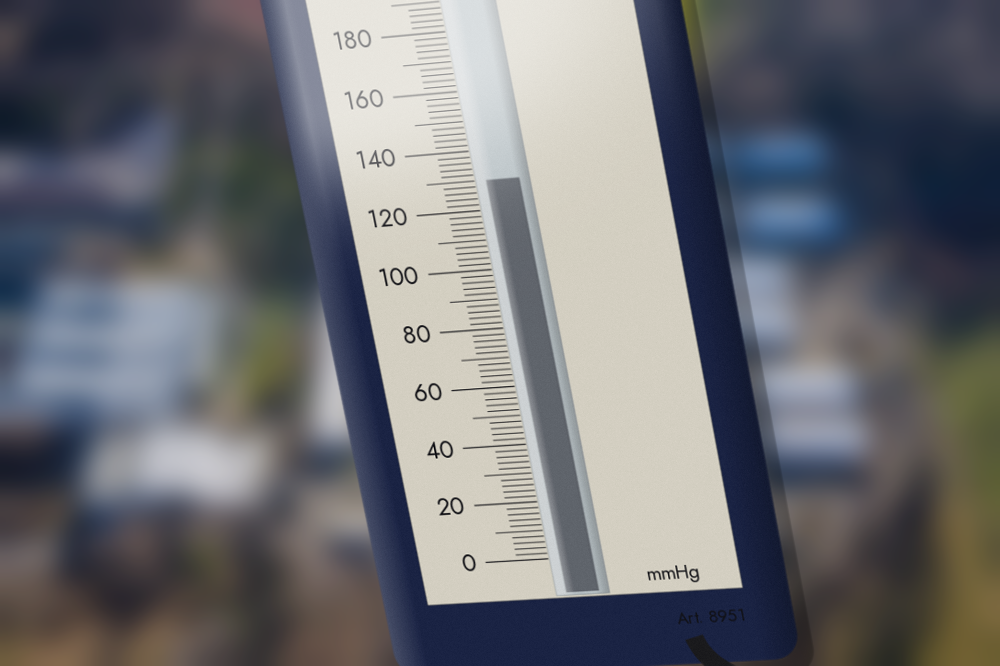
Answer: 130 mmHg
